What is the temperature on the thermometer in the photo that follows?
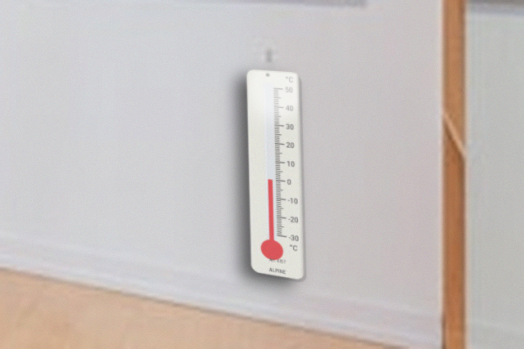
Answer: 0 °C
